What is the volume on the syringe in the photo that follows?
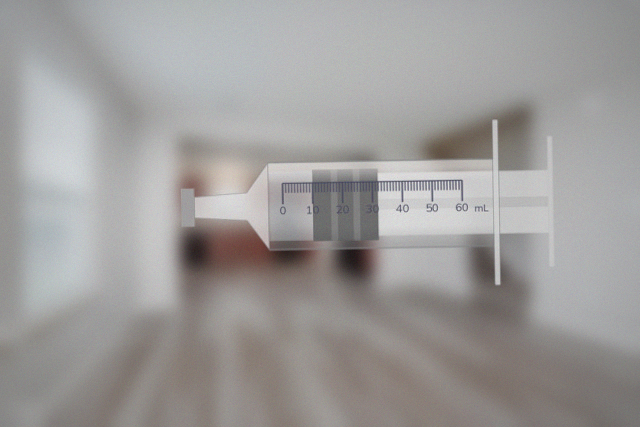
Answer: 10 mL
